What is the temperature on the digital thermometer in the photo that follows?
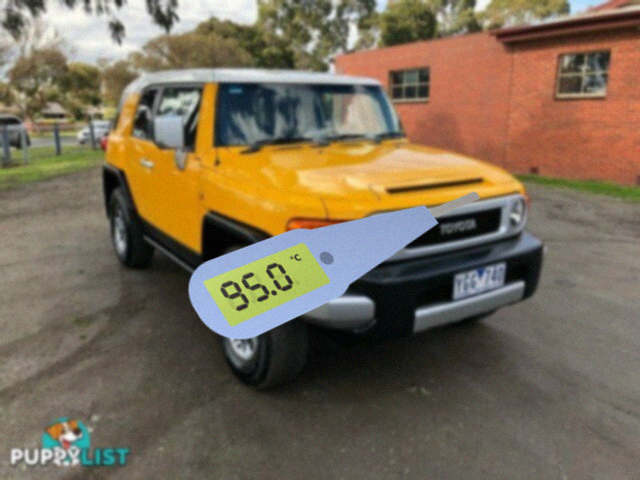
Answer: 95.0 °C
